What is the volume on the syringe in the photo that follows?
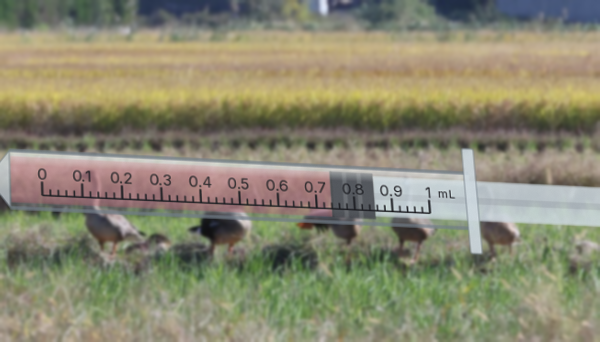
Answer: 0.74 mL
